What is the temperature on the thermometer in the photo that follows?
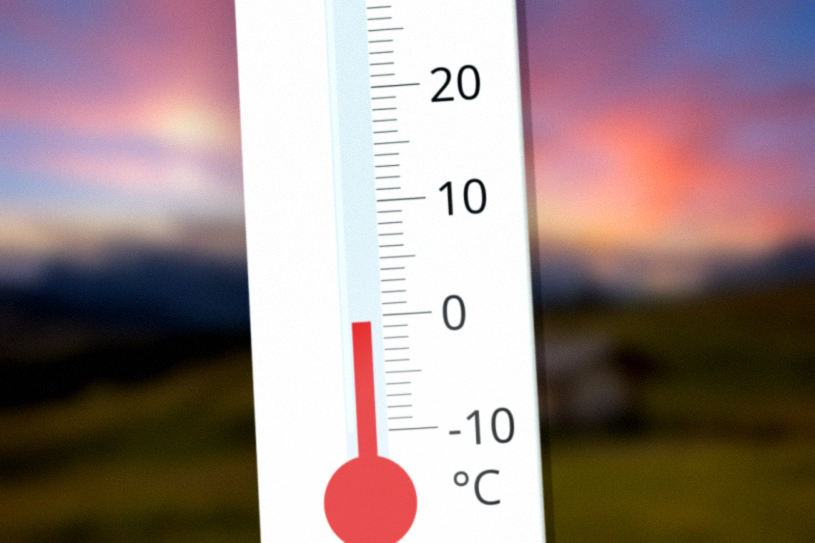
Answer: -0.5 °C
